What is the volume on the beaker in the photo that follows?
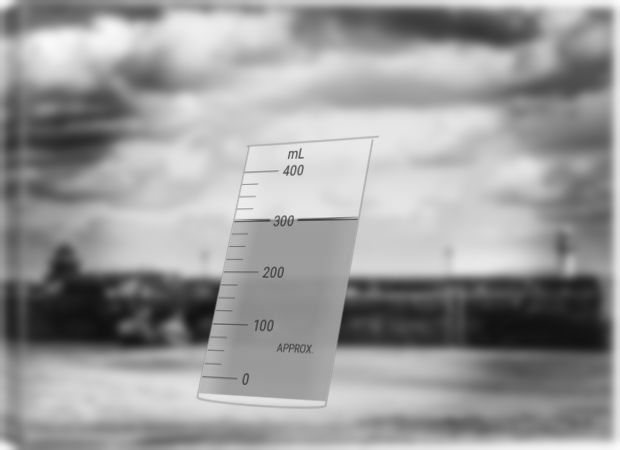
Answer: 300 mL
